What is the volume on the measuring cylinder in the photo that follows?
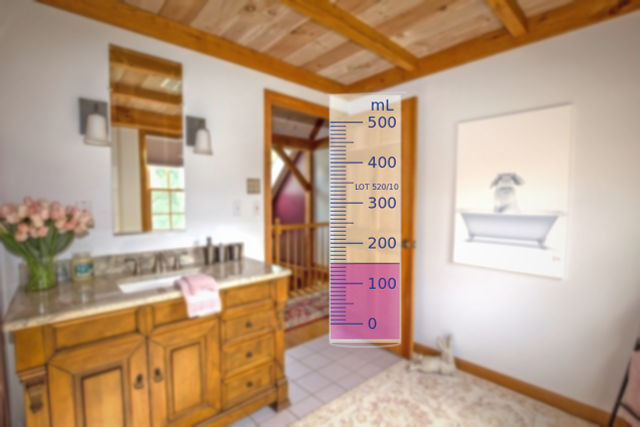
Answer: 150 mL
